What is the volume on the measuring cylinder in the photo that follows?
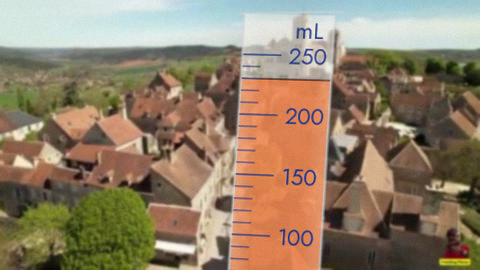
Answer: 230 mL
